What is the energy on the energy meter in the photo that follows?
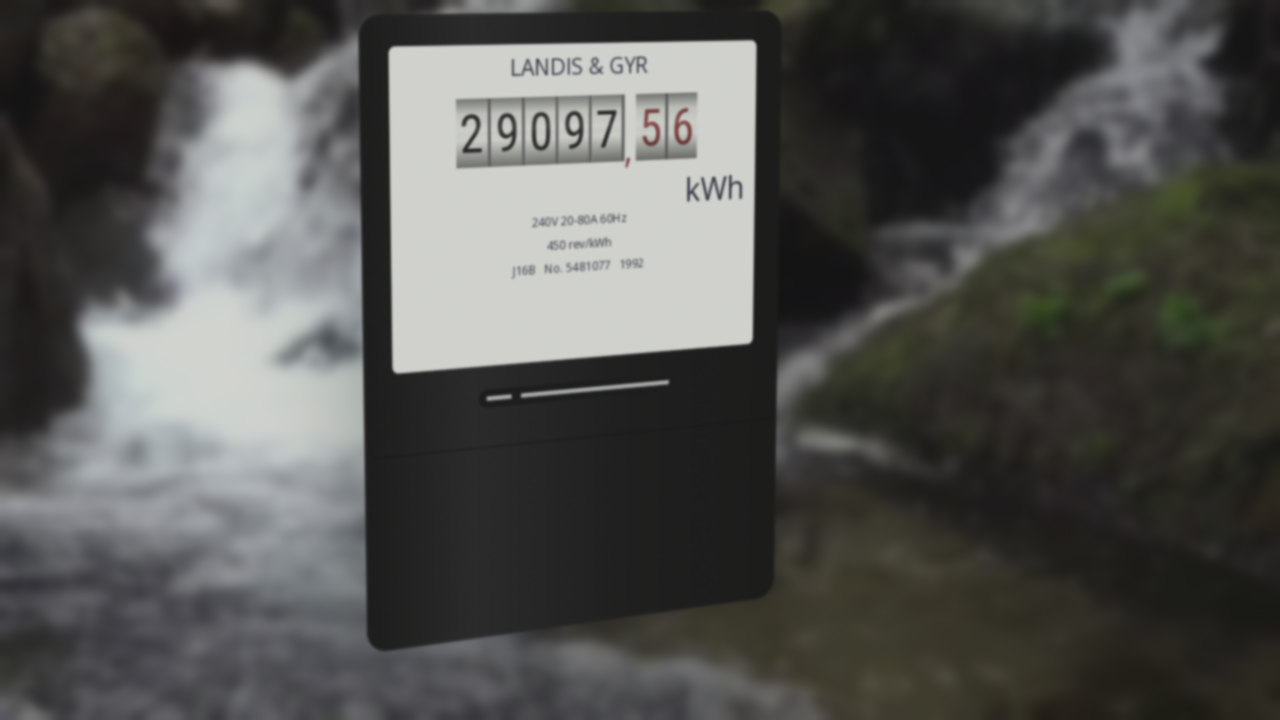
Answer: 29097.56 kWh
